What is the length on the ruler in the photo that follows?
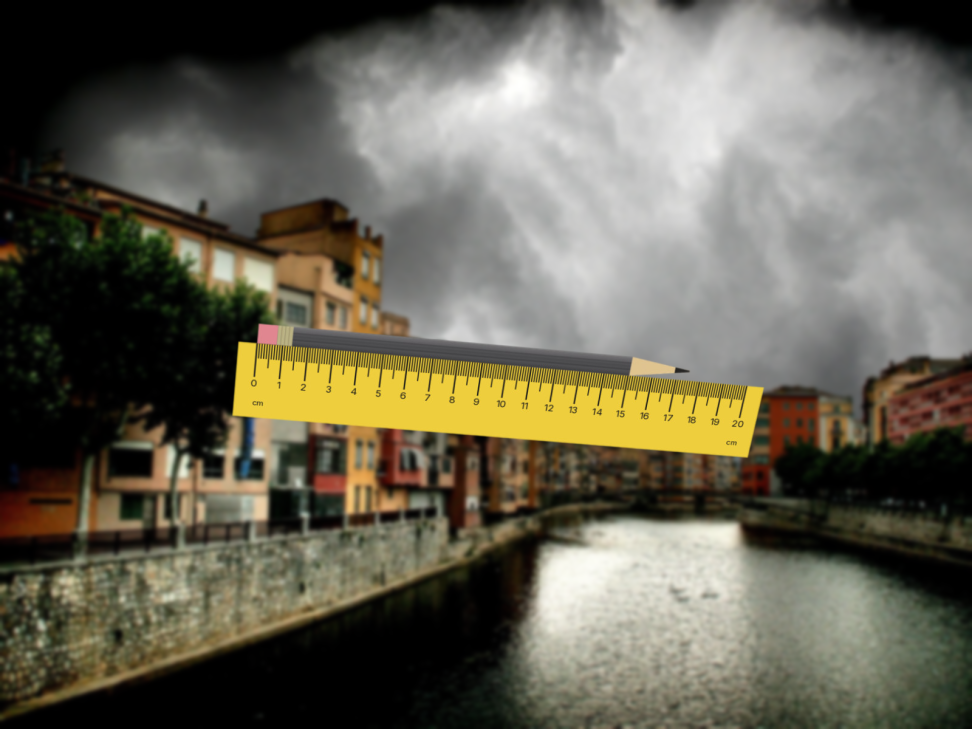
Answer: 17.5 cm
